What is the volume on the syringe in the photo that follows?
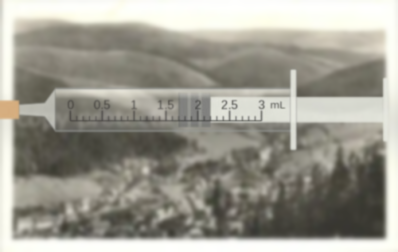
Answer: 1.7 mL
